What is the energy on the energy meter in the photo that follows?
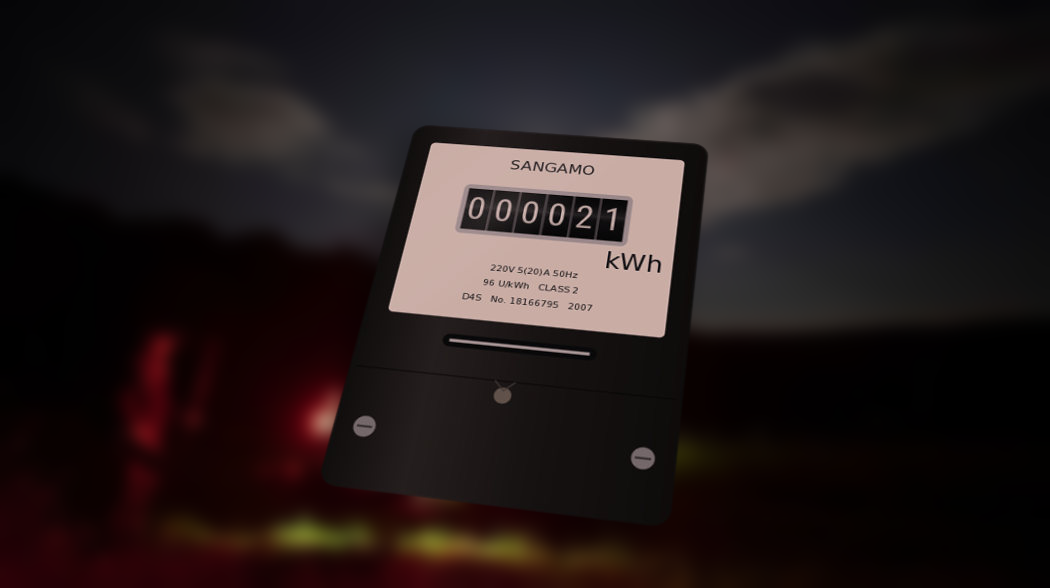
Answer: 21 kWh
